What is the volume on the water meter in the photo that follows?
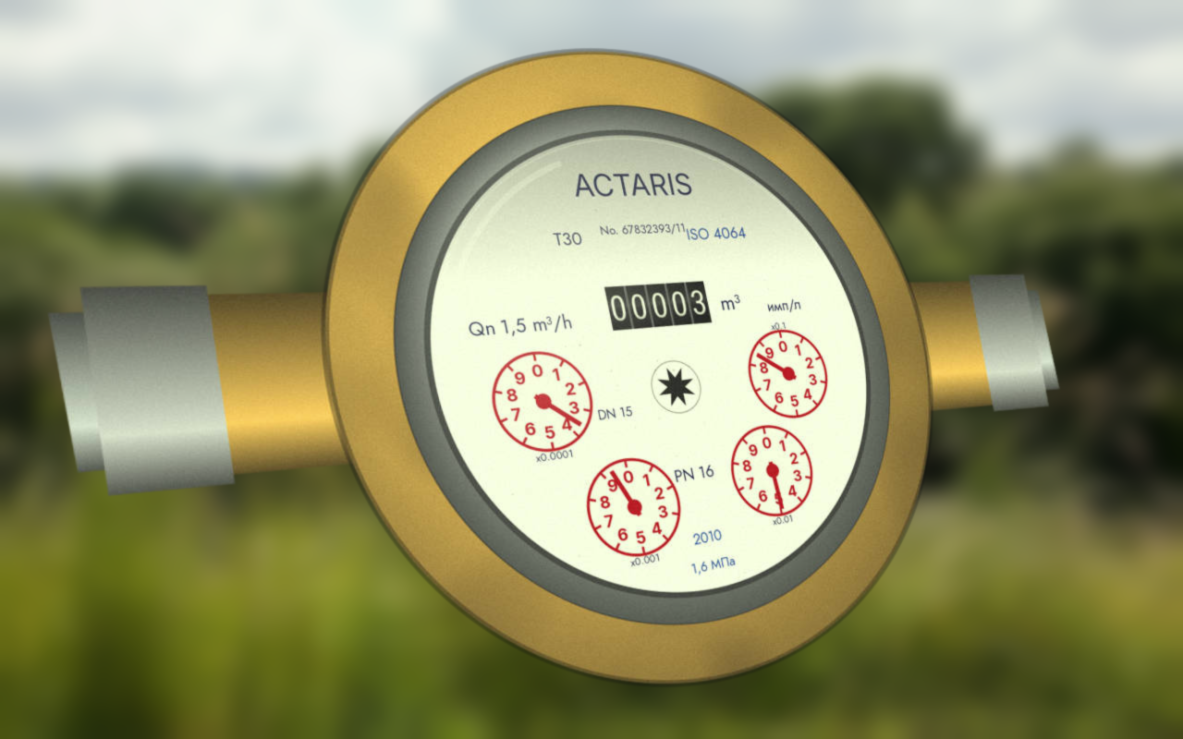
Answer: 3.8493 m³
